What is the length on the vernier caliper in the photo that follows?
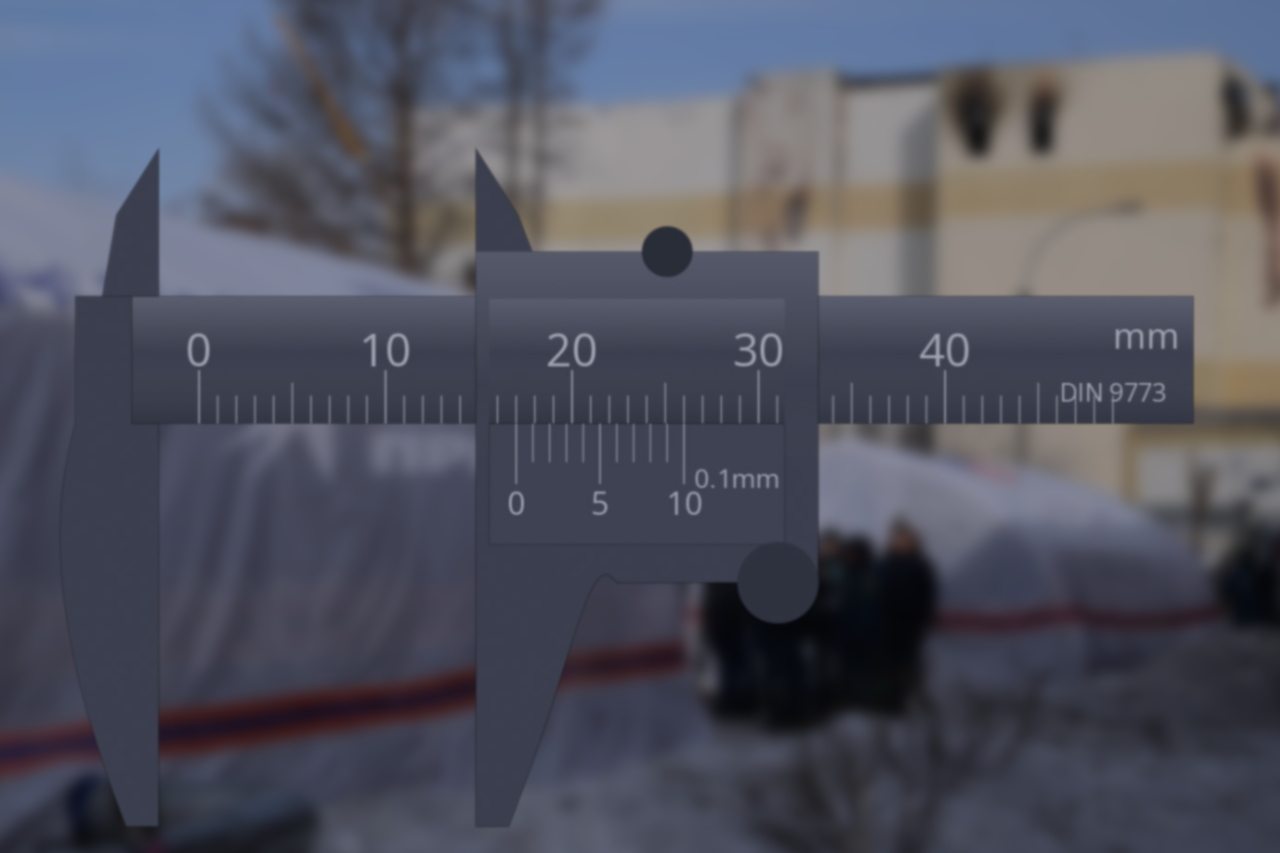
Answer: 17.0 mm
